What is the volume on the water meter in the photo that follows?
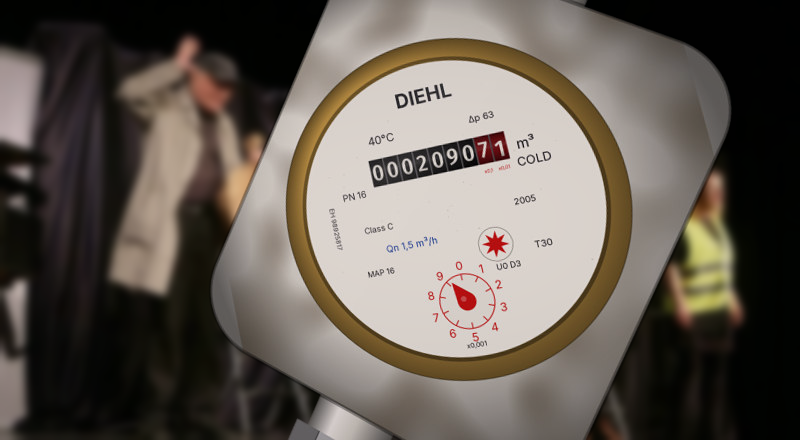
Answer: 2090.709 m³
